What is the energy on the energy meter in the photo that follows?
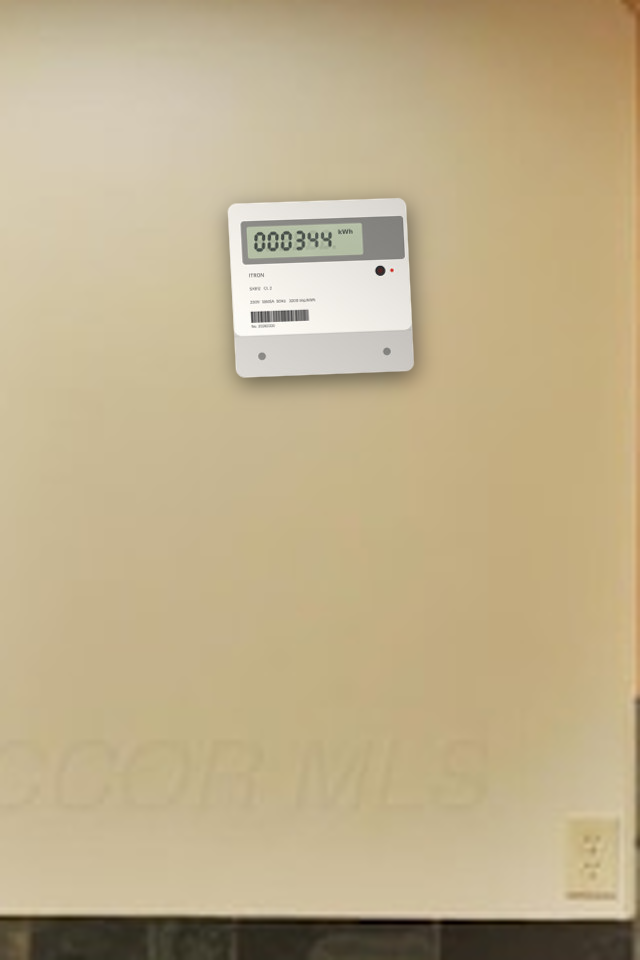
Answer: 344 kWh
